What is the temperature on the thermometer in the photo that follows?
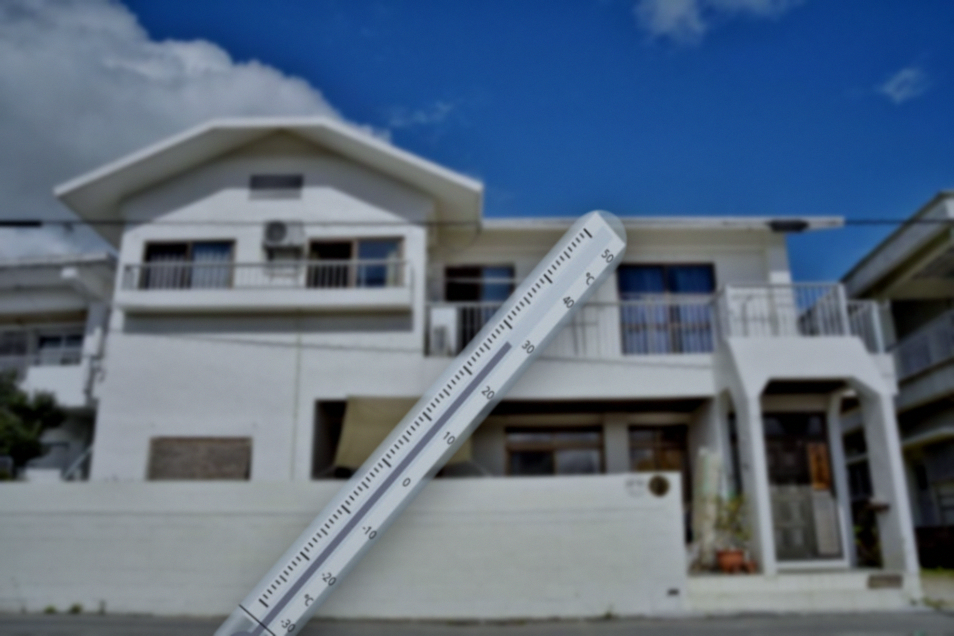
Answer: 28 °C
